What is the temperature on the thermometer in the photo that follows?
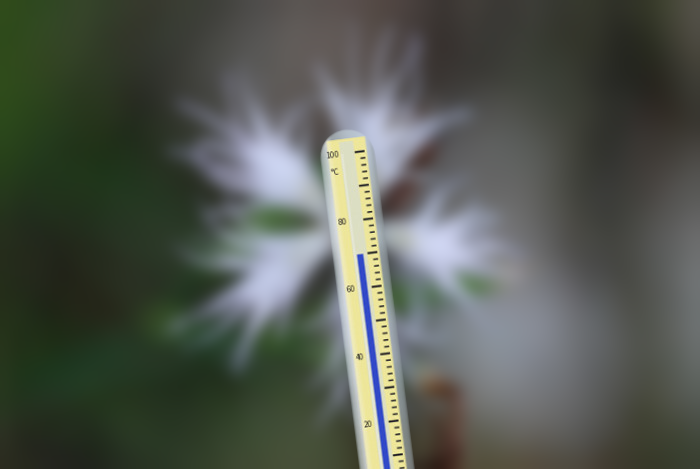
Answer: 70 °C
